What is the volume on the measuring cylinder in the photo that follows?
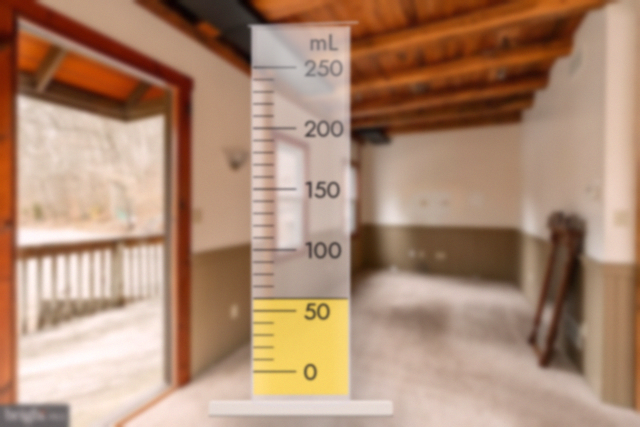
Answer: 60 mL
